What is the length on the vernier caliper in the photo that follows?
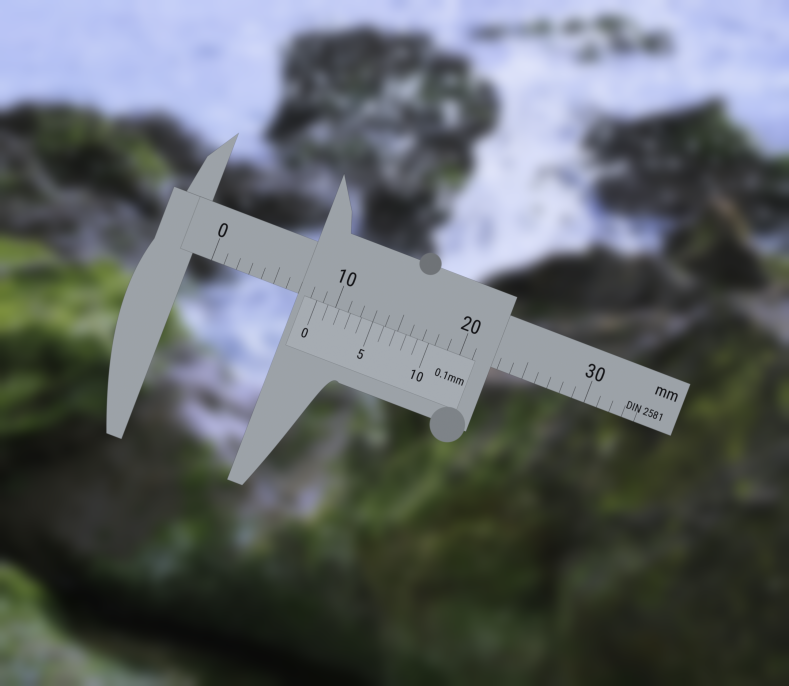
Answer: 8.5 mm
